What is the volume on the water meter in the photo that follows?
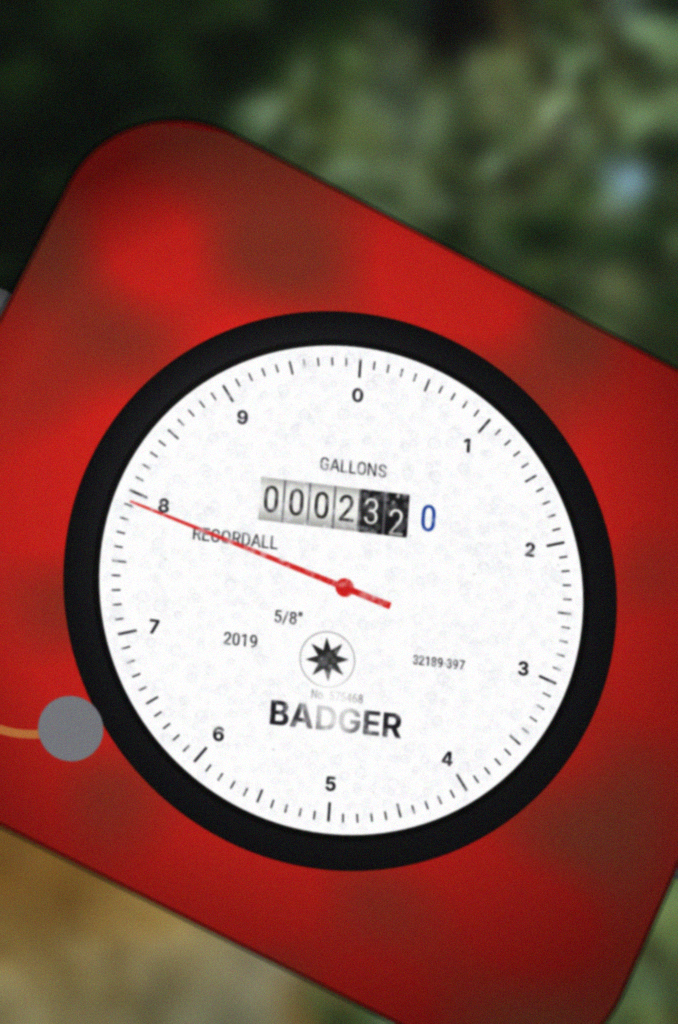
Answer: 2317.9 gal
